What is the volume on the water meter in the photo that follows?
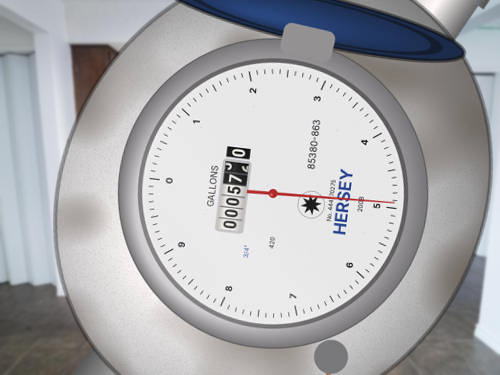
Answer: 5754.9 gal
